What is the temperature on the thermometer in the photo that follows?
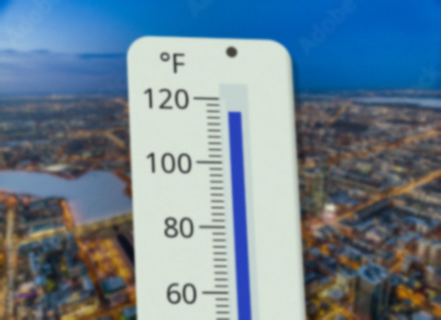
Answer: 116 °F
